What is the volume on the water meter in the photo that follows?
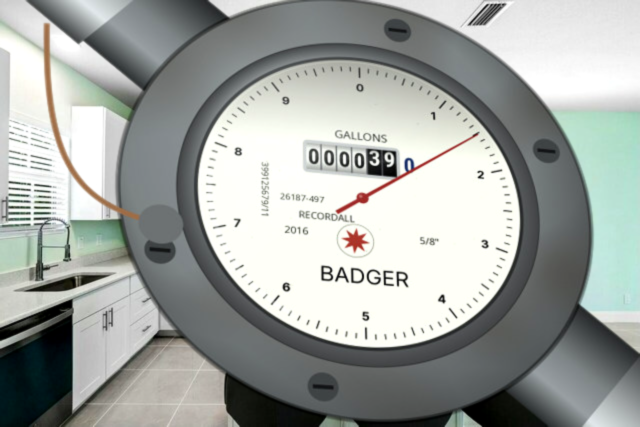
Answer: 391.5 gal
